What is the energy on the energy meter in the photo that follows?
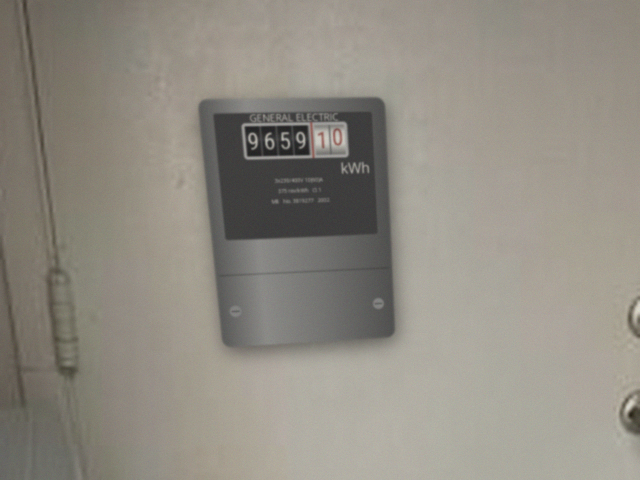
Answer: 9659.10 kWh
